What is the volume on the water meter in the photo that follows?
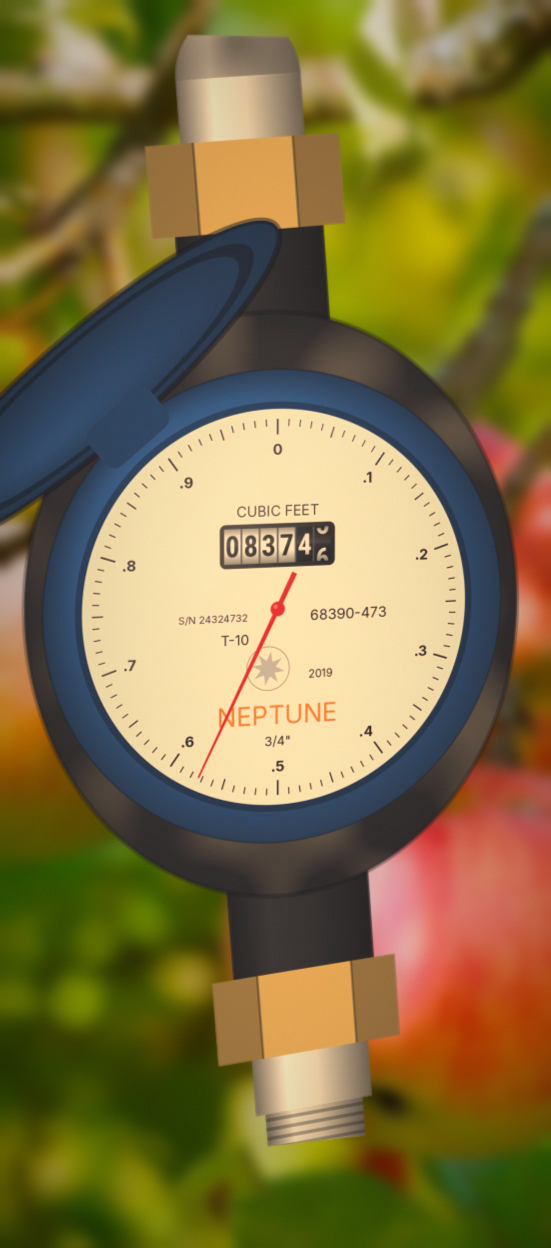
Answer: 83745.57 ft³
